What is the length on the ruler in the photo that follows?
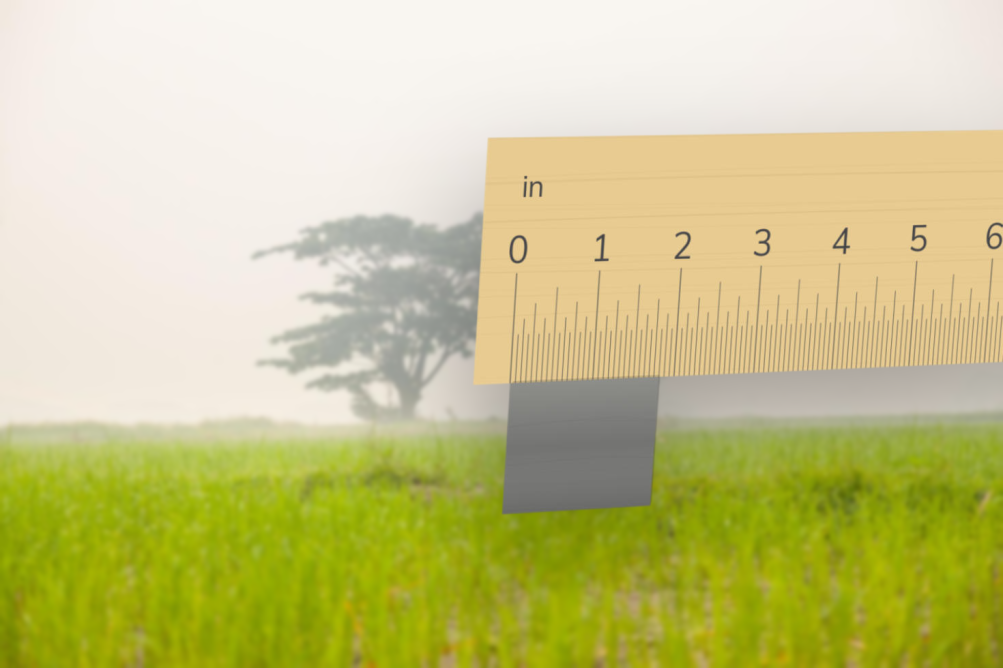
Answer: 1.8125 in
